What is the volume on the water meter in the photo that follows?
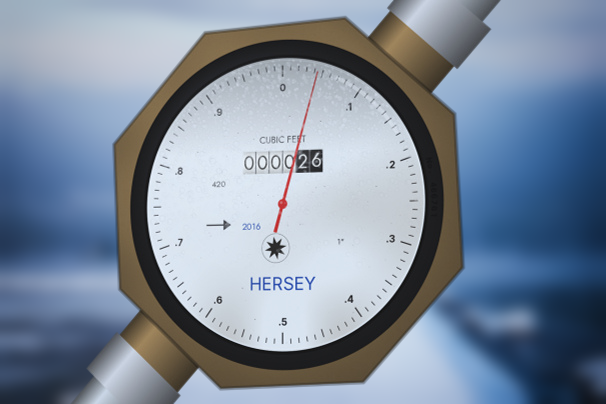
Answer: 26.04 ft³
